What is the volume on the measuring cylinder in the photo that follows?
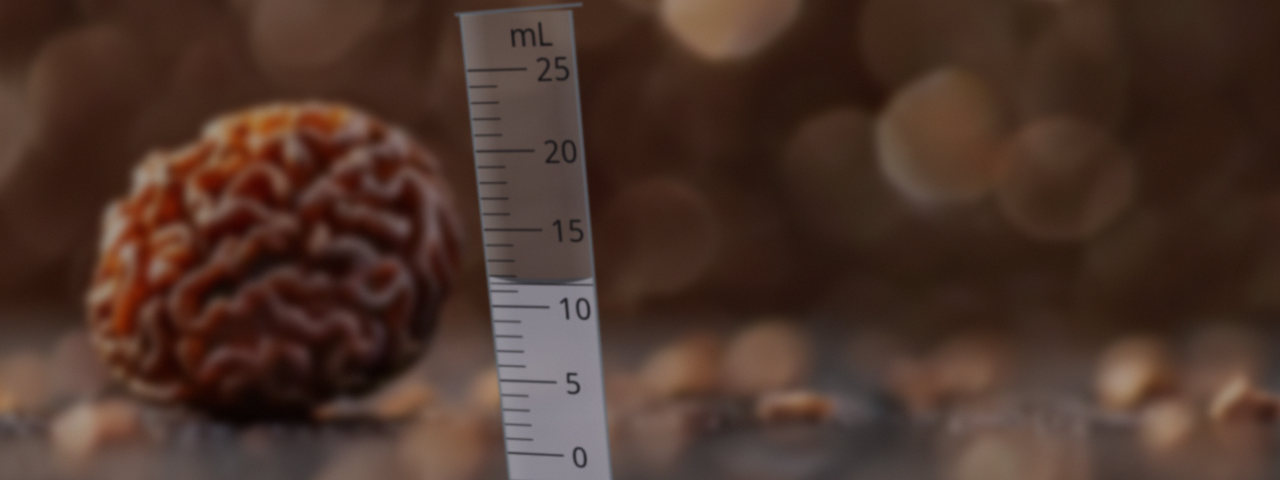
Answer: 11.5 mL
